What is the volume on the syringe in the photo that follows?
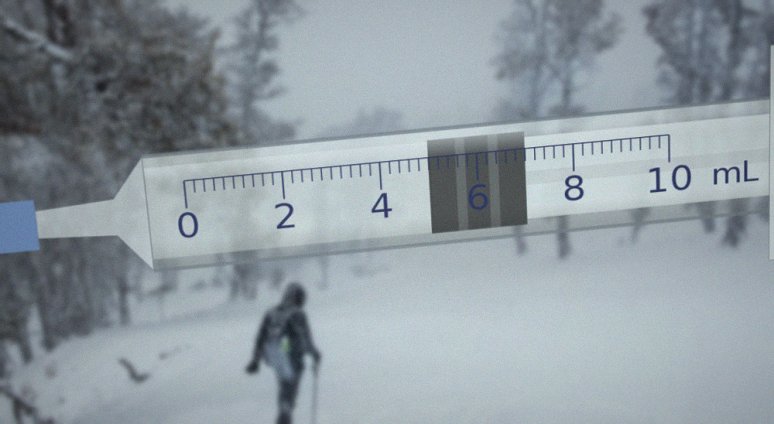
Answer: 5 mL
